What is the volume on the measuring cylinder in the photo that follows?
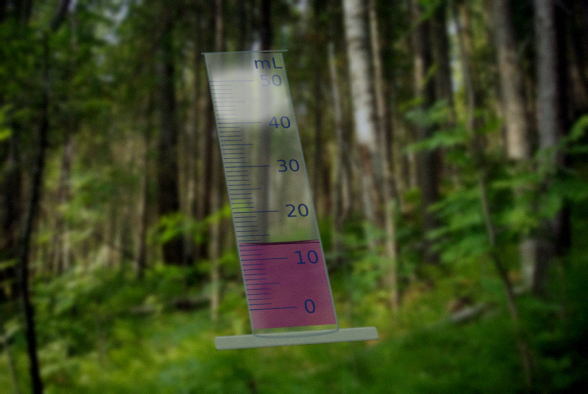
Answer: 13 mL
